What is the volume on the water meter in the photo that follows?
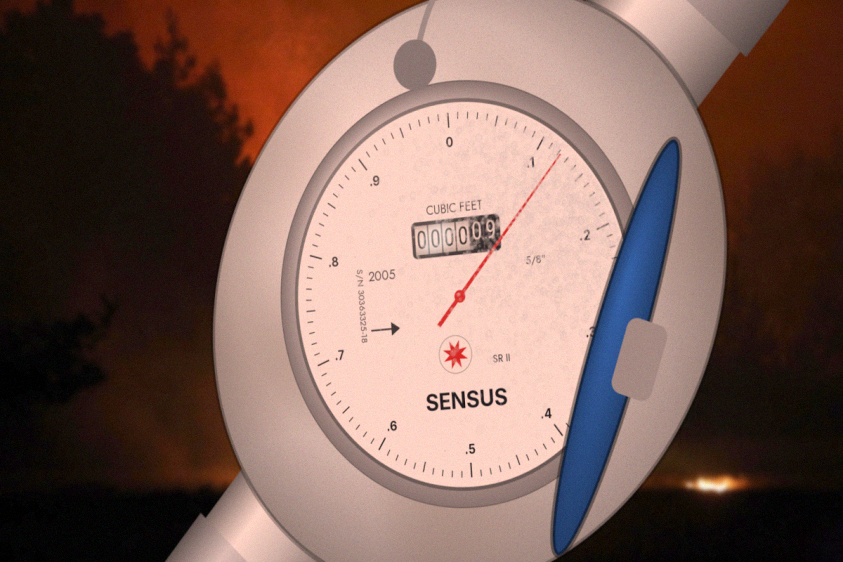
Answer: 9.12 ft³
